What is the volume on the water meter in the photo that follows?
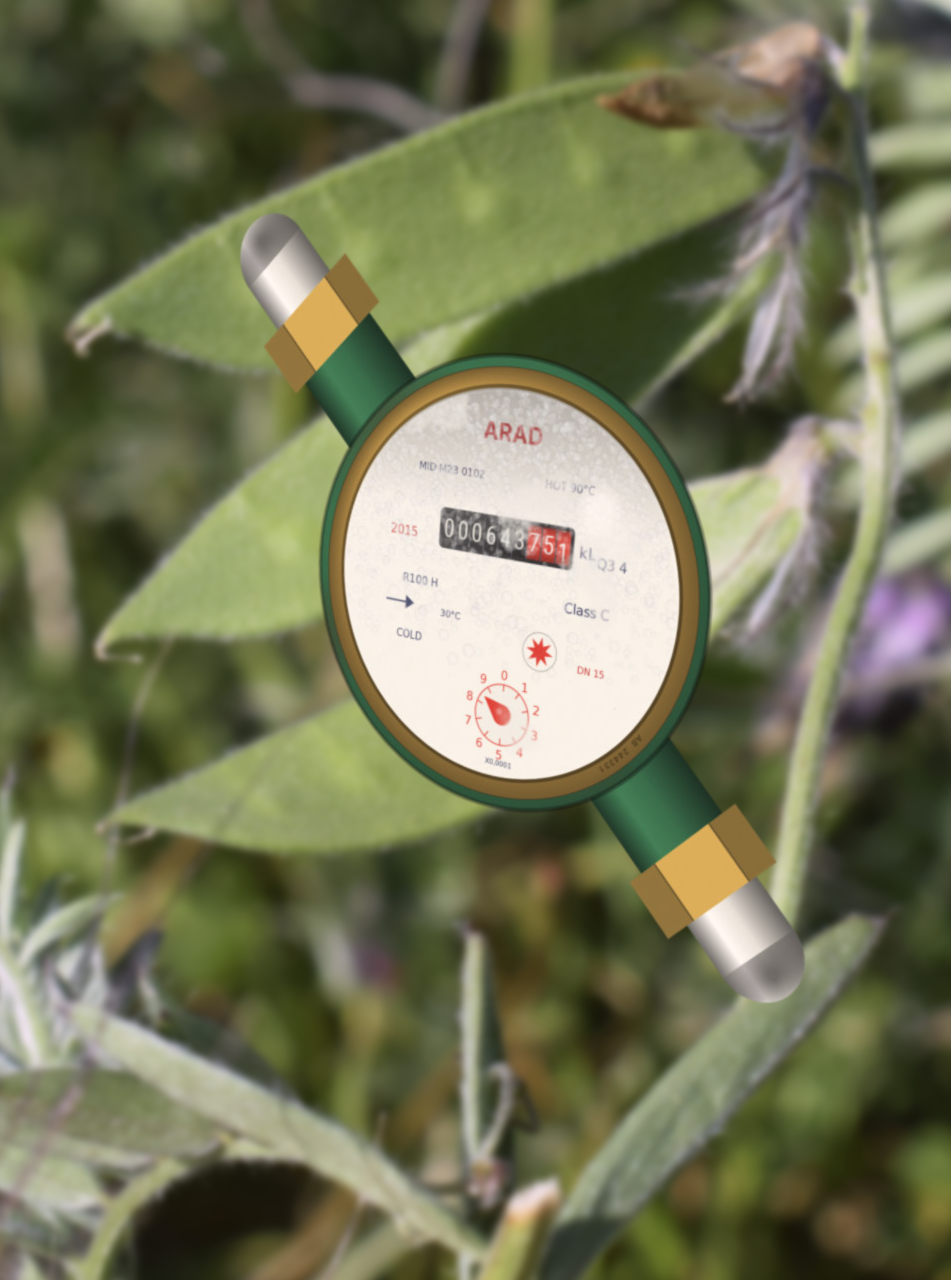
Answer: 643.7508 kL
